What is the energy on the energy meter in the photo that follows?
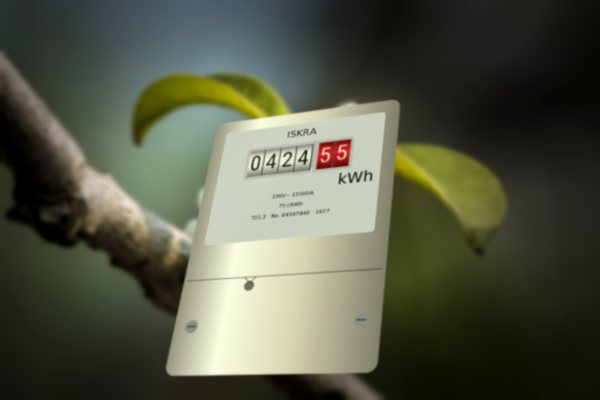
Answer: 424.55 kWh
